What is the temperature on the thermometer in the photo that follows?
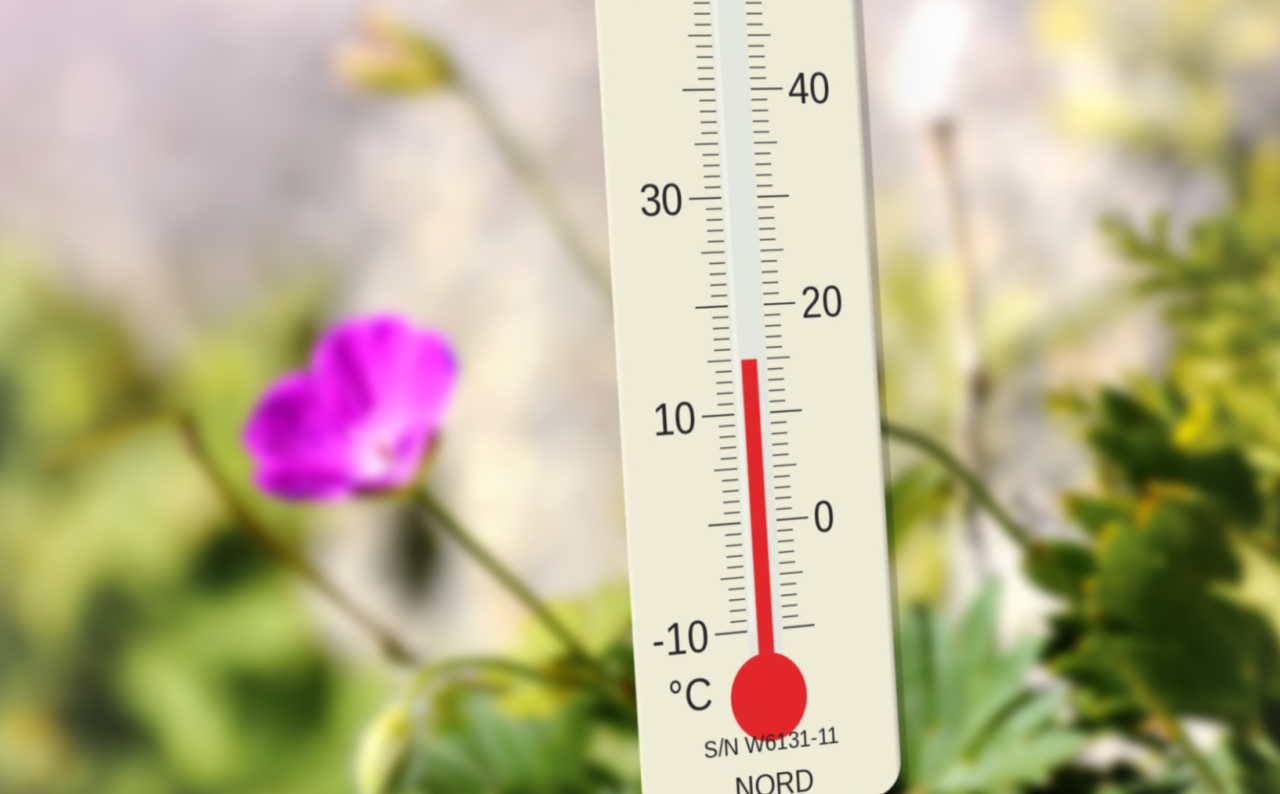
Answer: 15 °C
